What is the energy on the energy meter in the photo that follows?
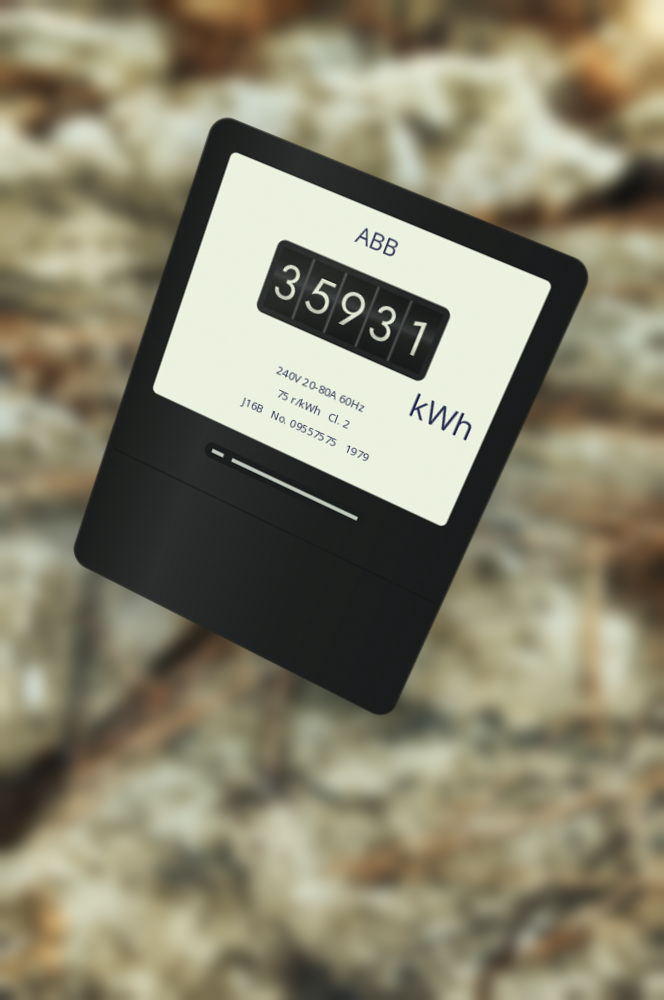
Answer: 35931 kWh
